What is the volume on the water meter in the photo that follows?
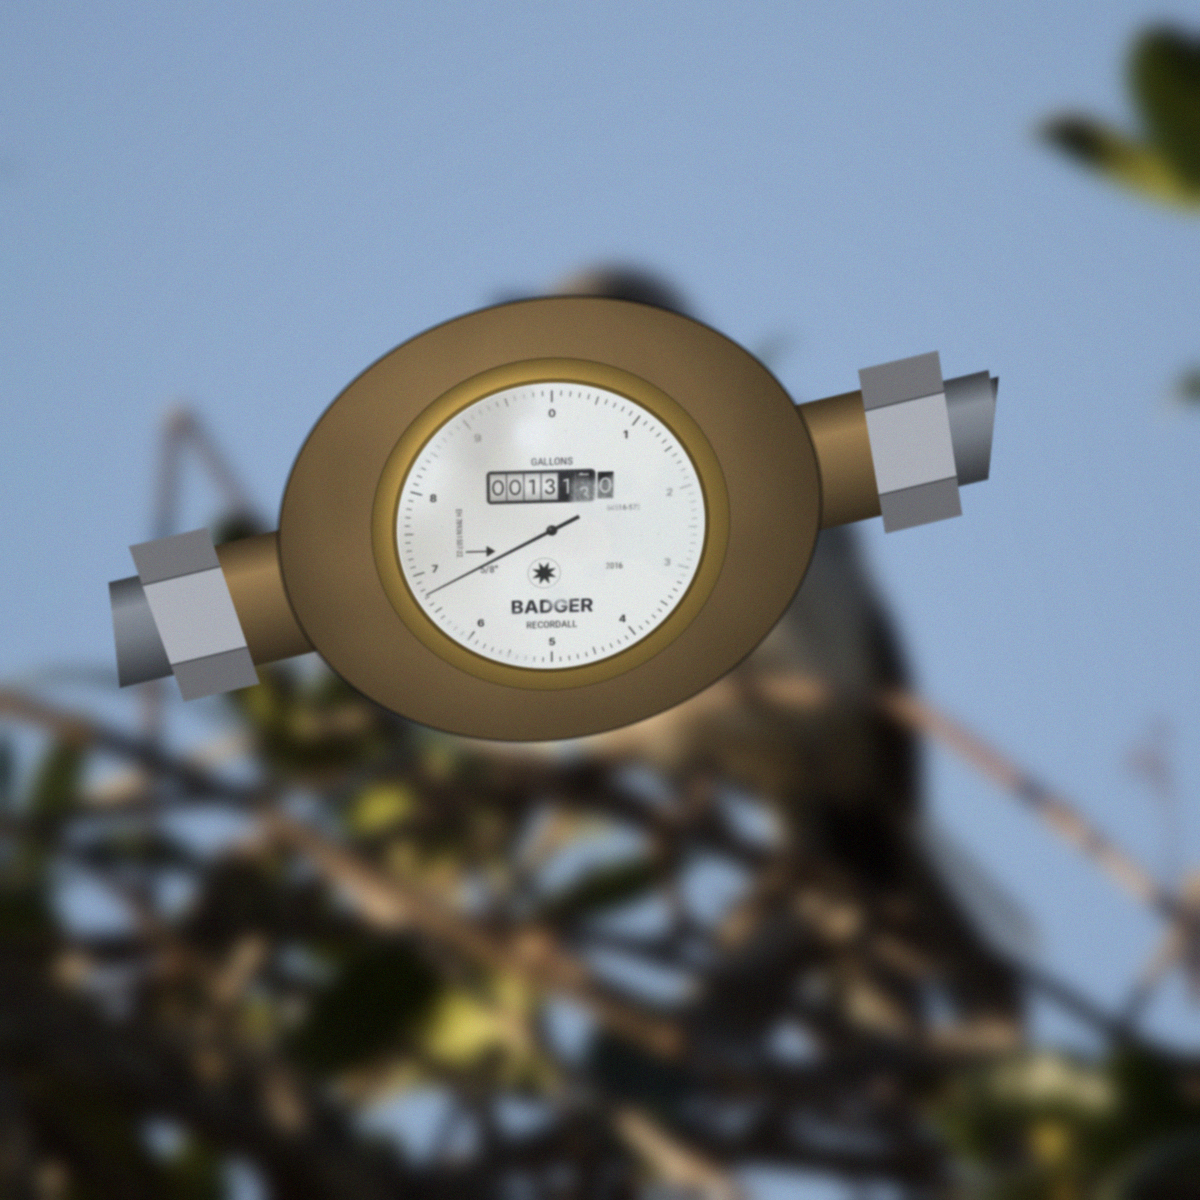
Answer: 13126.7 gal
